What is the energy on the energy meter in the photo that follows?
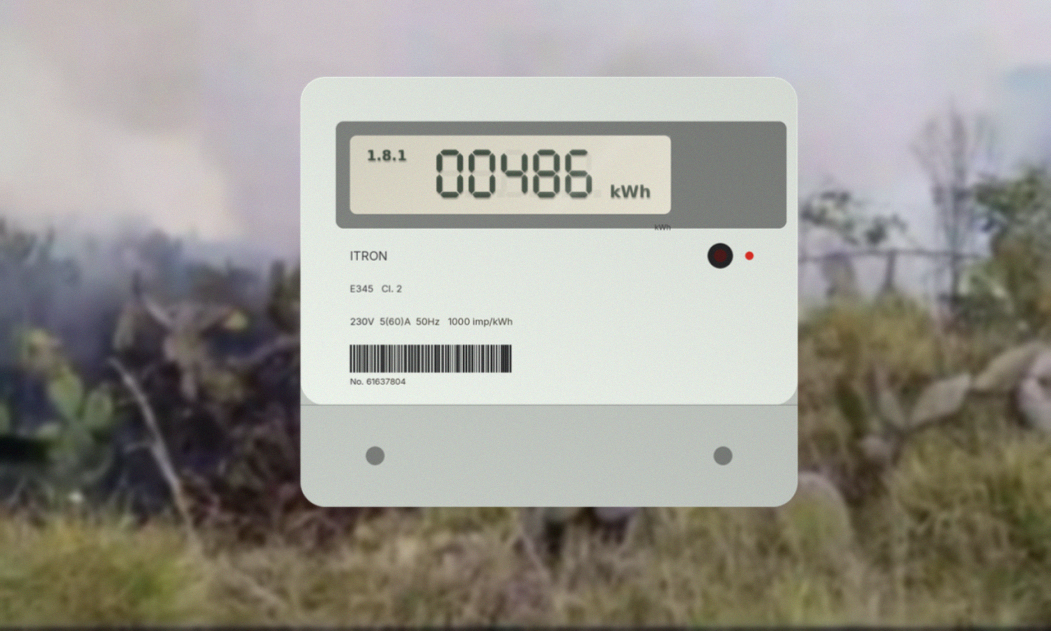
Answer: 486 kWh
